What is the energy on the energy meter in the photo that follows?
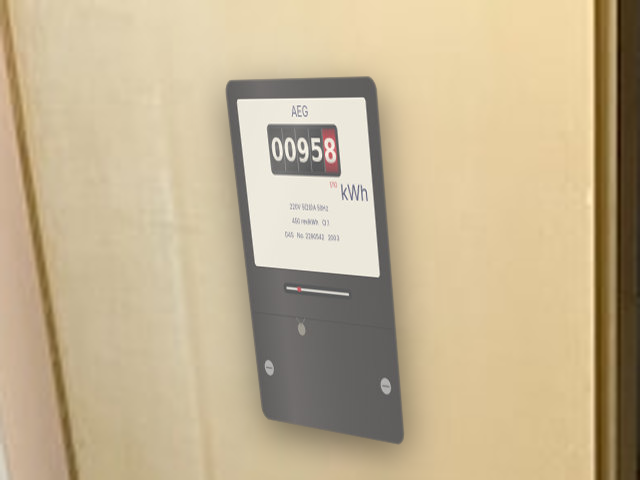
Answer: 95.8 kWh
